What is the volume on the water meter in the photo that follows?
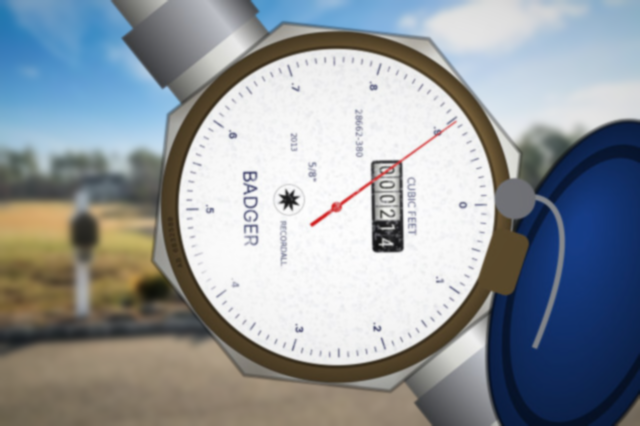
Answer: 213.90 ft³
